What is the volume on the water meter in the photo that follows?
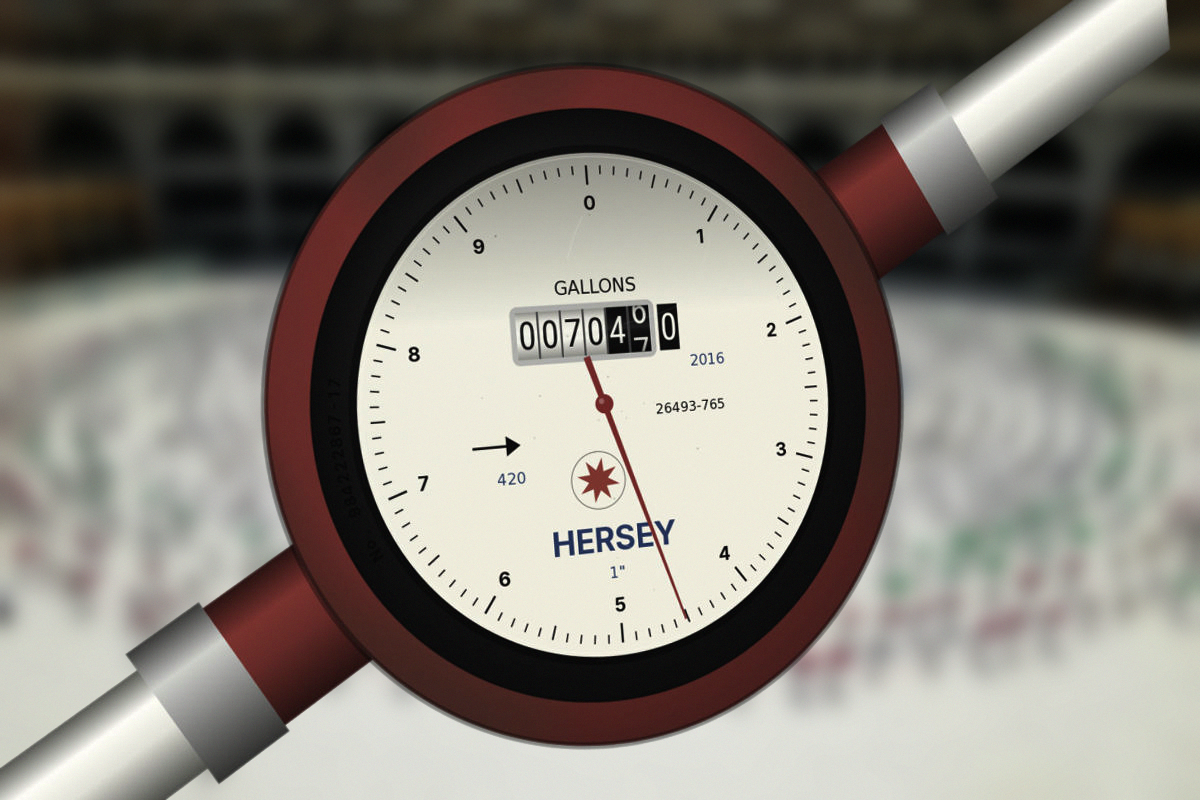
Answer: 70464.5 gal
